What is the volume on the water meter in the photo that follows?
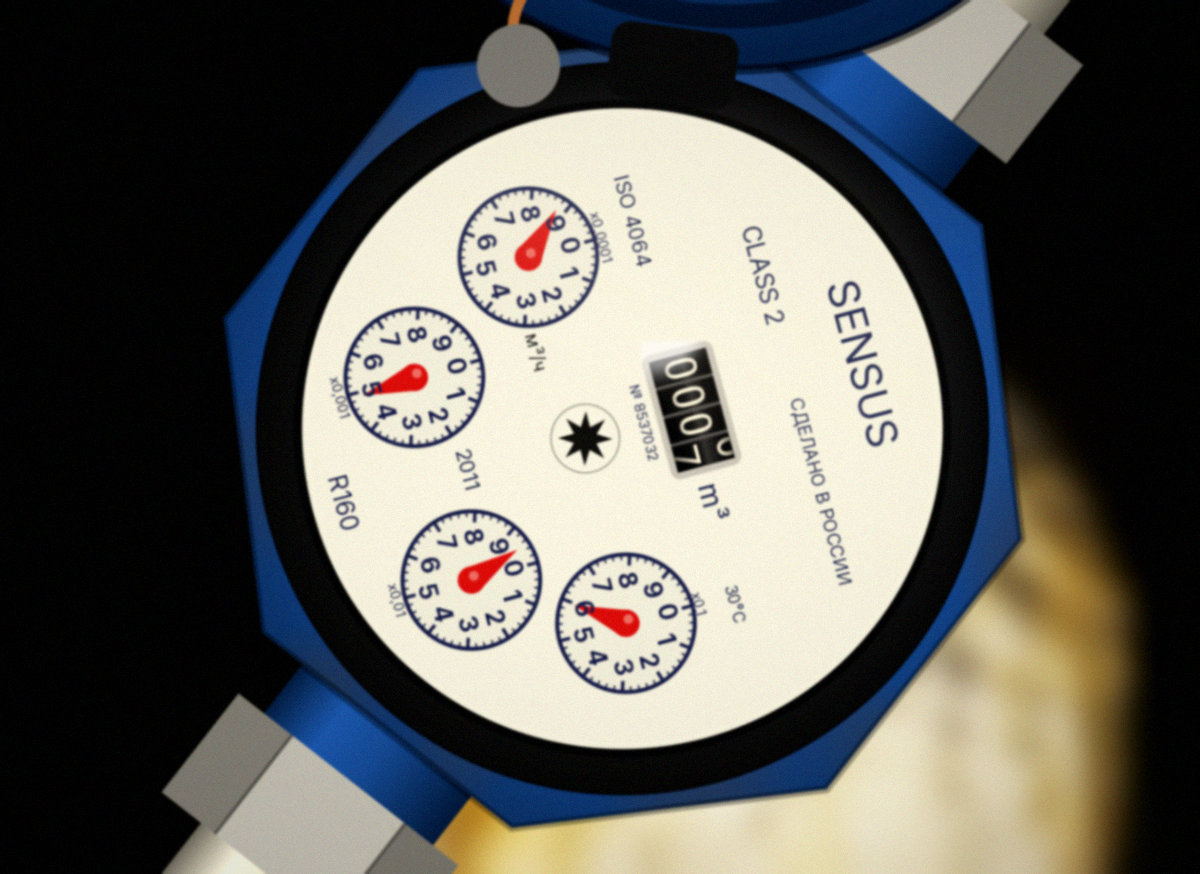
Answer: 6.5948 m³
